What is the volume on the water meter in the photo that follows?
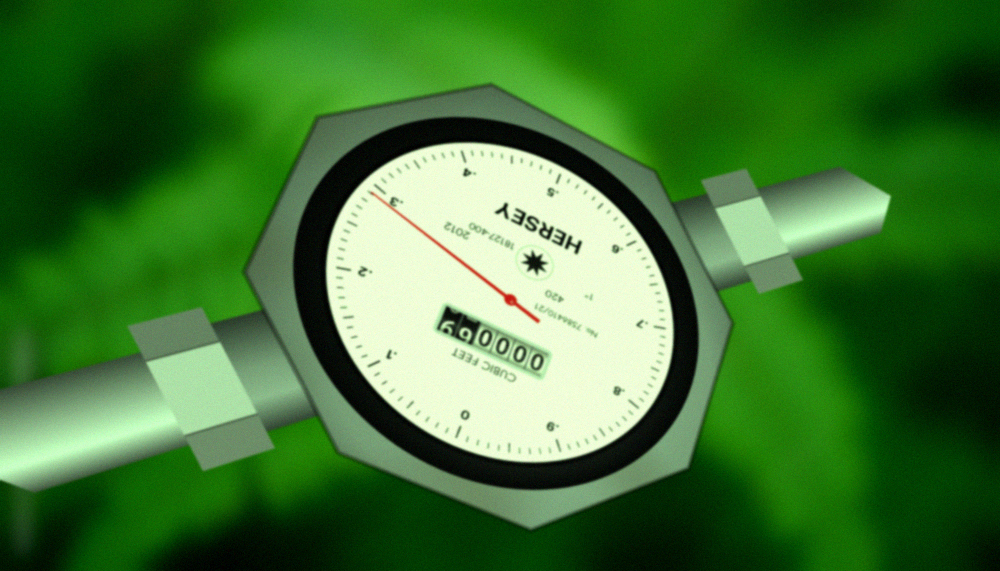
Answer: 69.29 ft³
